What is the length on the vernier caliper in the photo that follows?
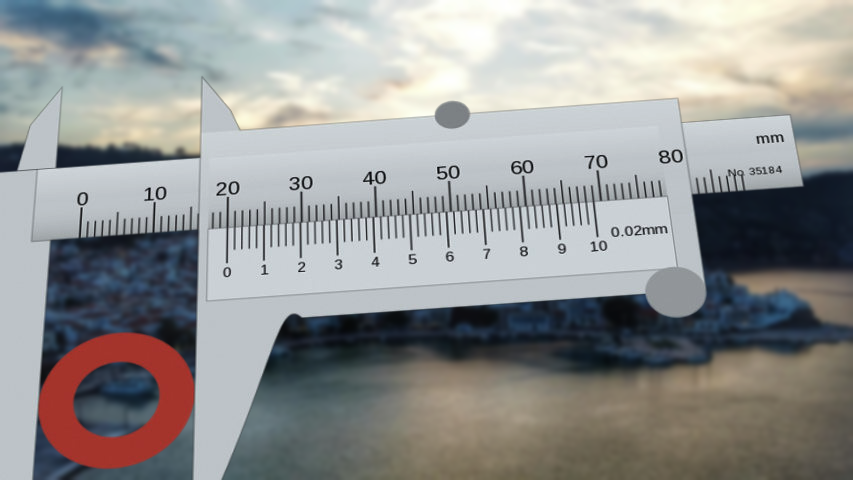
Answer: 20.0 mm
